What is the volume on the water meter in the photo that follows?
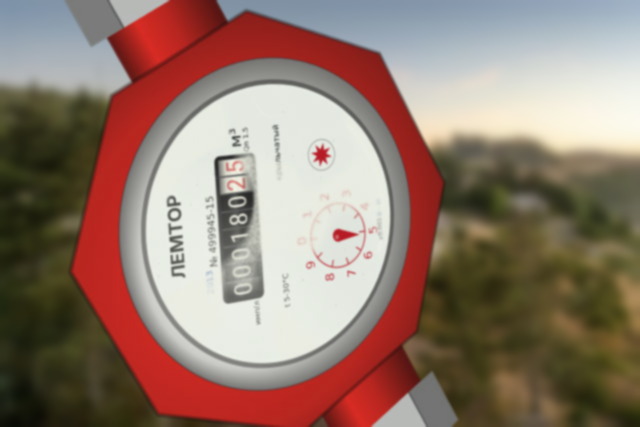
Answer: 180.255 m³
